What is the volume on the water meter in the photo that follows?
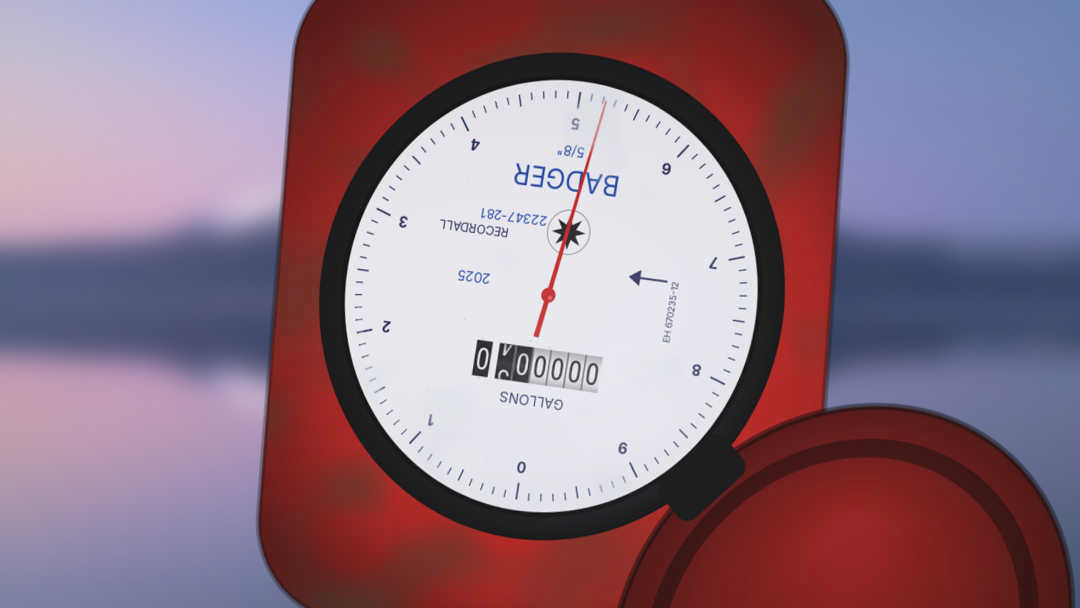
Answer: 35.2 gal
